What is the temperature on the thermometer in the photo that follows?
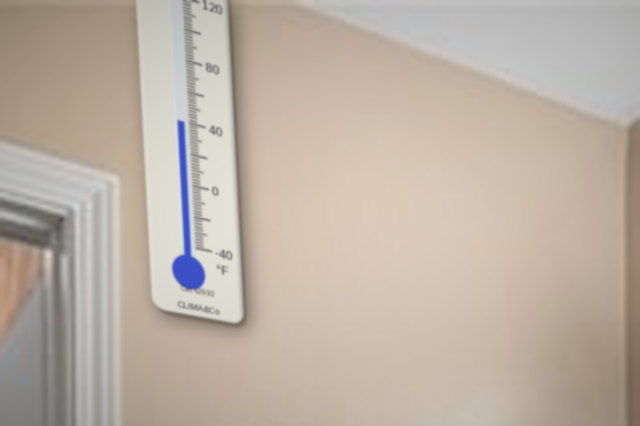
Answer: 40 °F
